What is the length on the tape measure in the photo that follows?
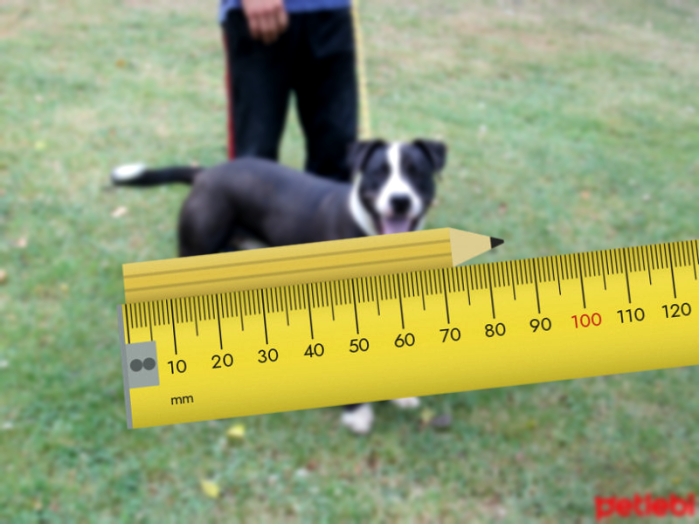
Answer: 84 mm
